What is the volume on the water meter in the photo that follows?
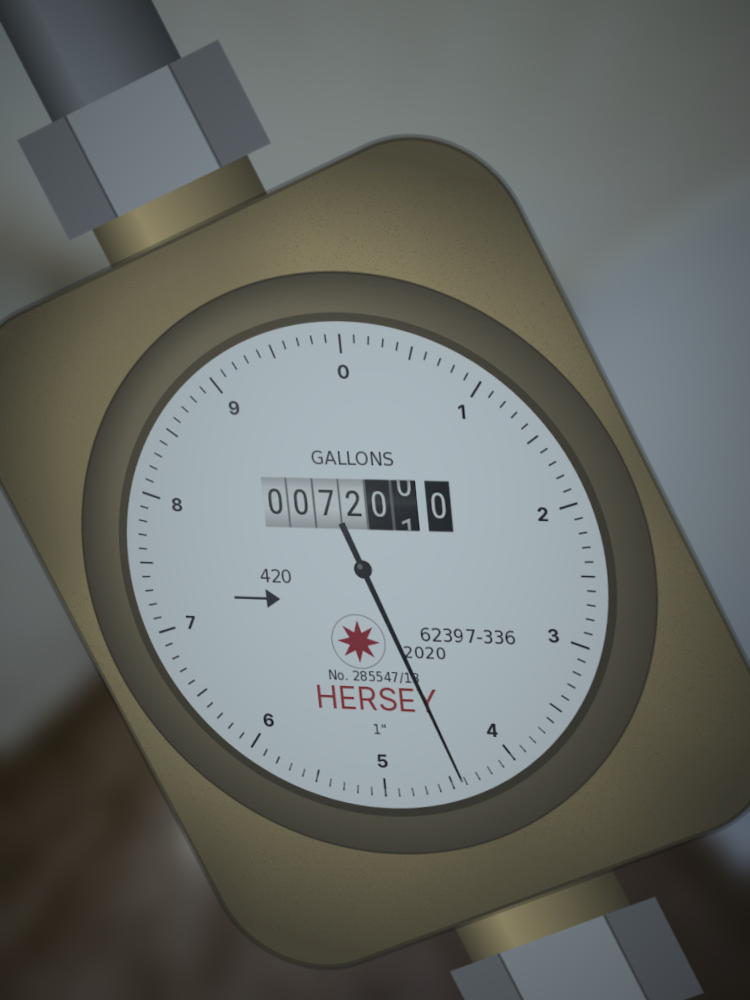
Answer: 72004.4 gal
